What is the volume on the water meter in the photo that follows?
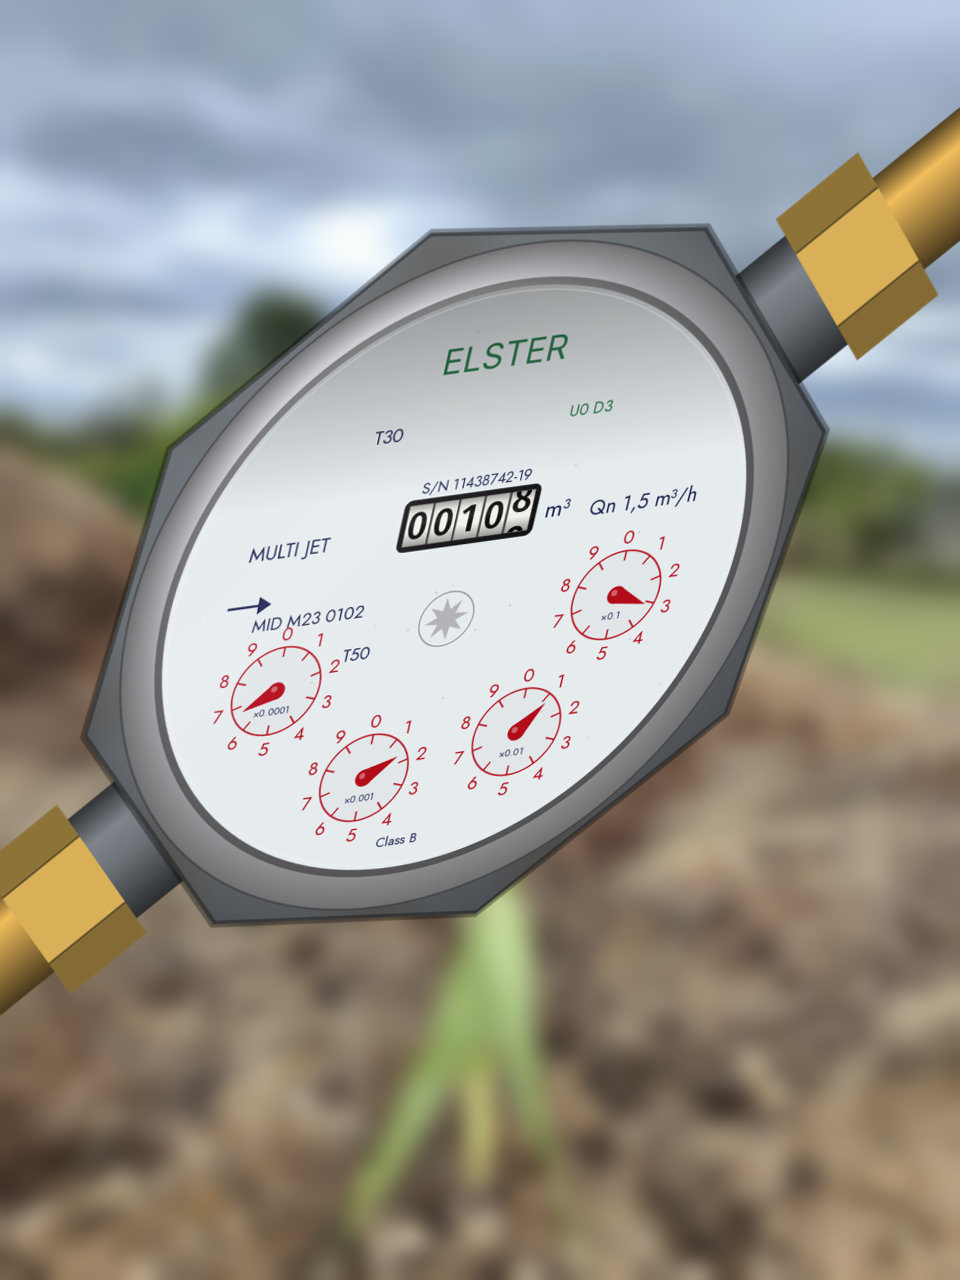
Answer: 108.3116 m³
